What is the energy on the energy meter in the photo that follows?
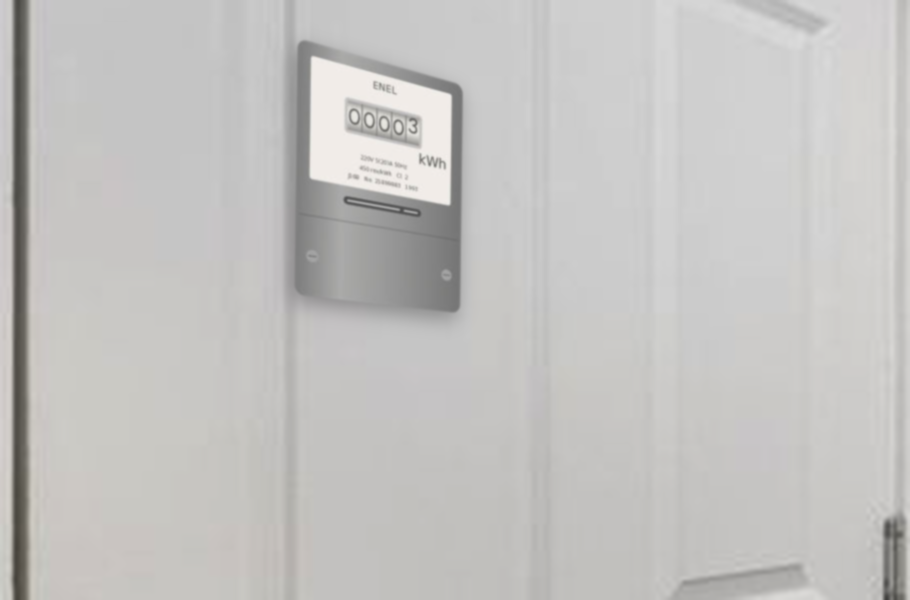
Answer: 3 kWh
